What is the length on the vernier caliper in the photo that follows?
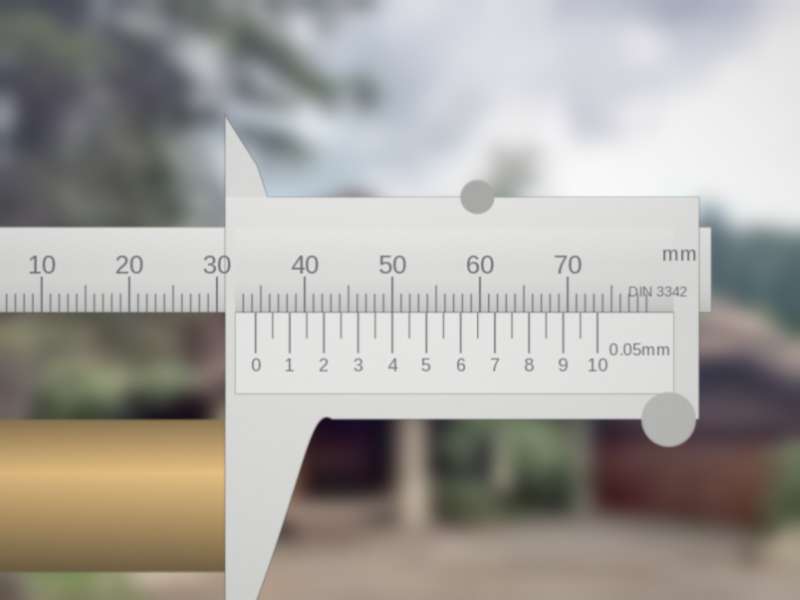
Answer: 34.4 mm
